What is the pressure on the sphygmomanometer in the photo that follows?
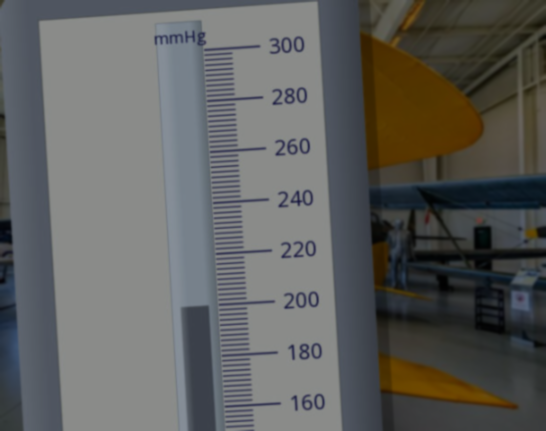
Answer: 200 mmHg
